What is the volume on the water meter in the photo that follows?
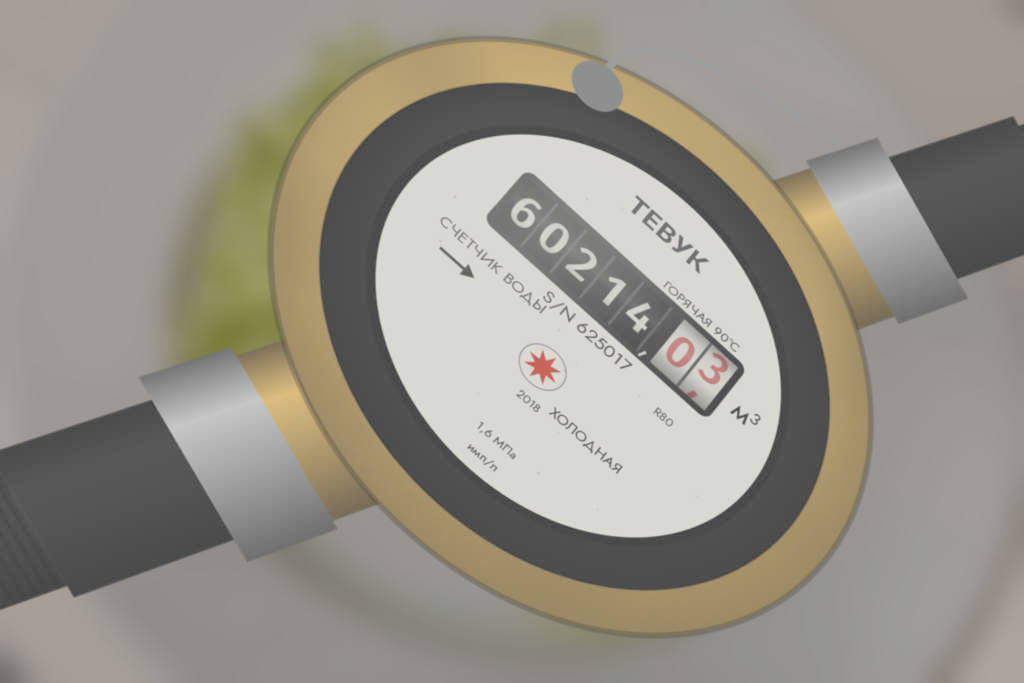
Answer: 60214.03 m³
